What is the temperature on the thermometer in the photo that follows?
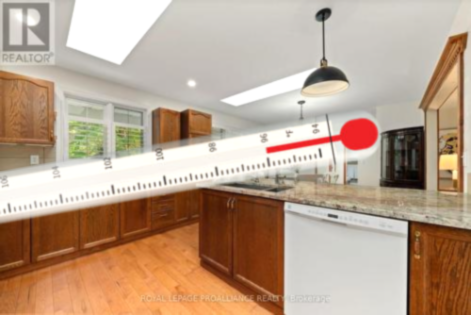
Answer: 96 °F
